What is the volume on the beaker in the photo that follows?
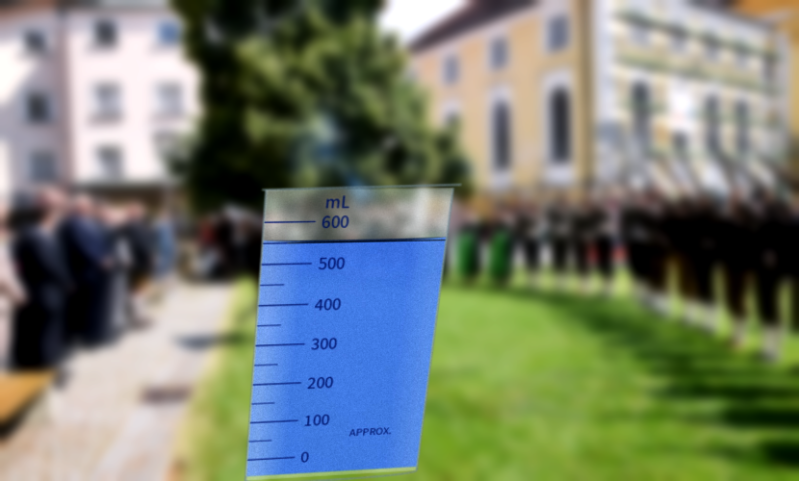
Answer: 550 mL
